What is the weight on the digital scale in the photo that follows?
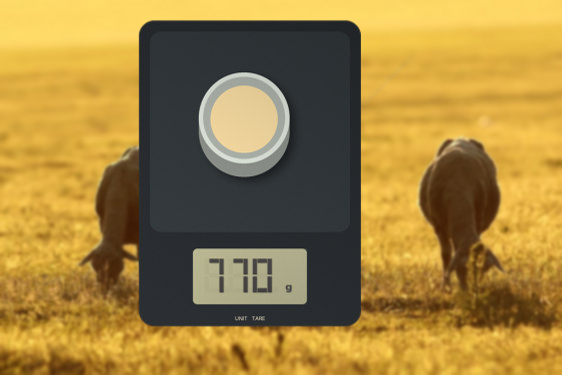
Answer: 770 g
